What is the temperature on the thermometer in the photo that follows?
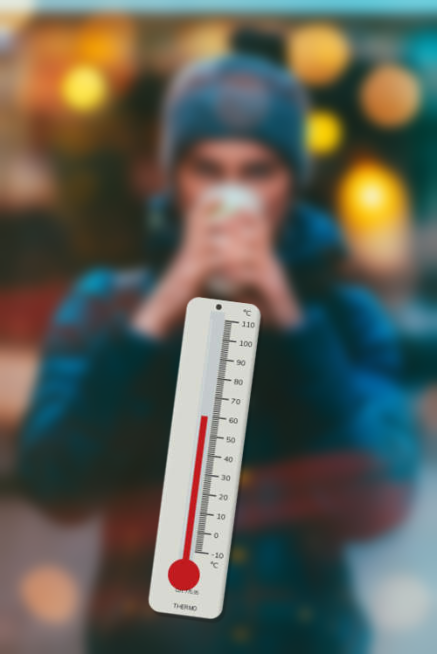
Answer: 60 °C
